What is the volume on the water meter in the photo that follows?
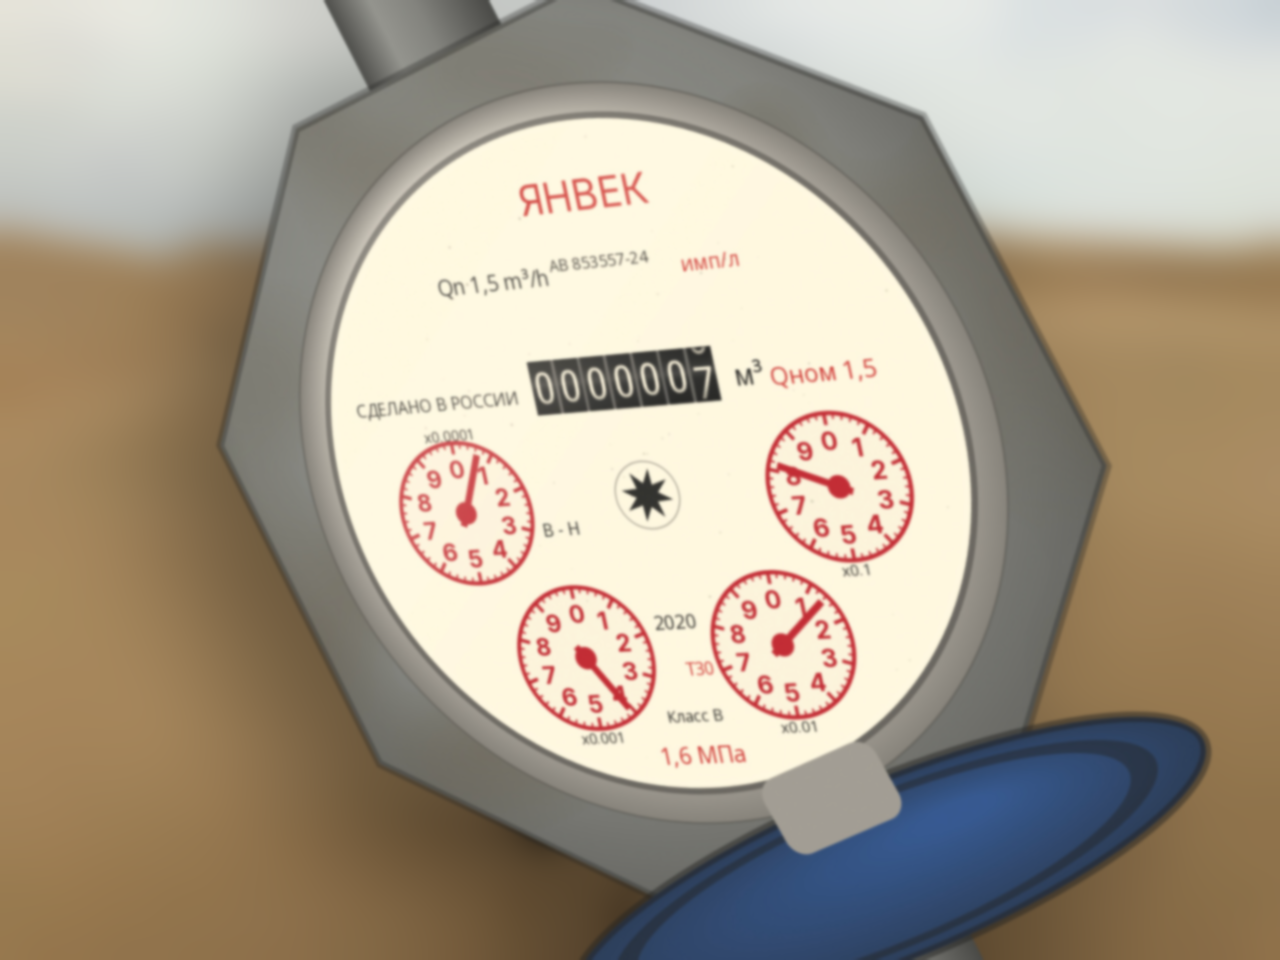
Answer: 6.8140 m³
